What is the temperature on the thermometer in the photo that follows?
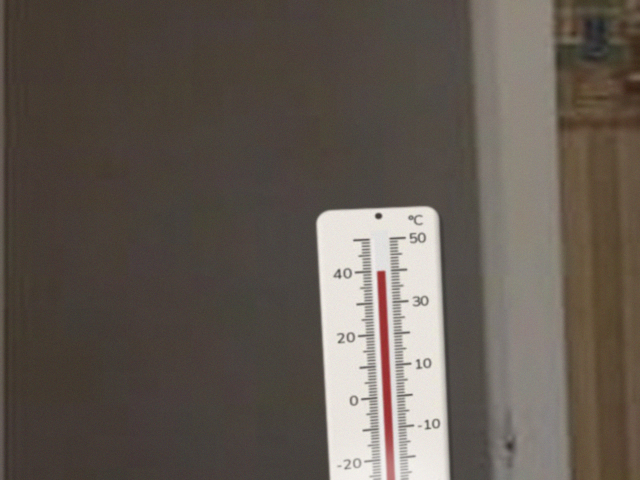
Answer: 40 °C
